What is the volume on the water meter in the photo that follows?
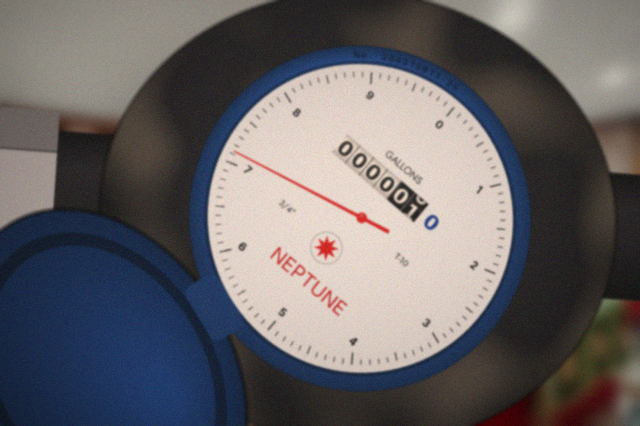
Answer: 7.1 gal
